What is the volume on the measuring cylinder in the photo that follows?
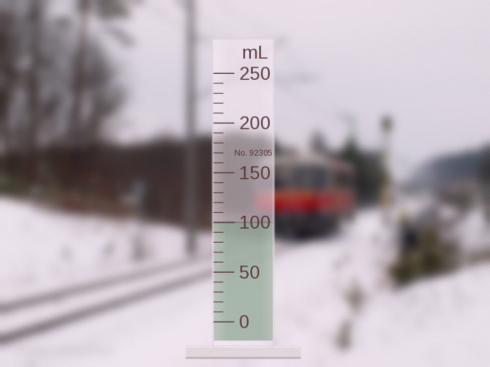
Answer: 100 mL
